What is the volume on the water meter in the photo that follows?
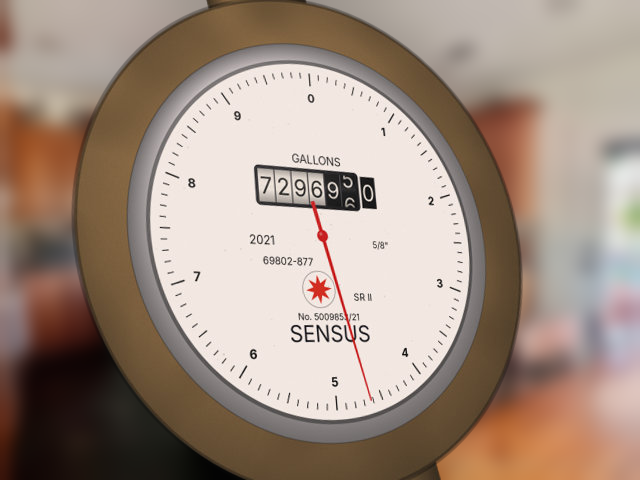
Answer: 7296954.6 gal
